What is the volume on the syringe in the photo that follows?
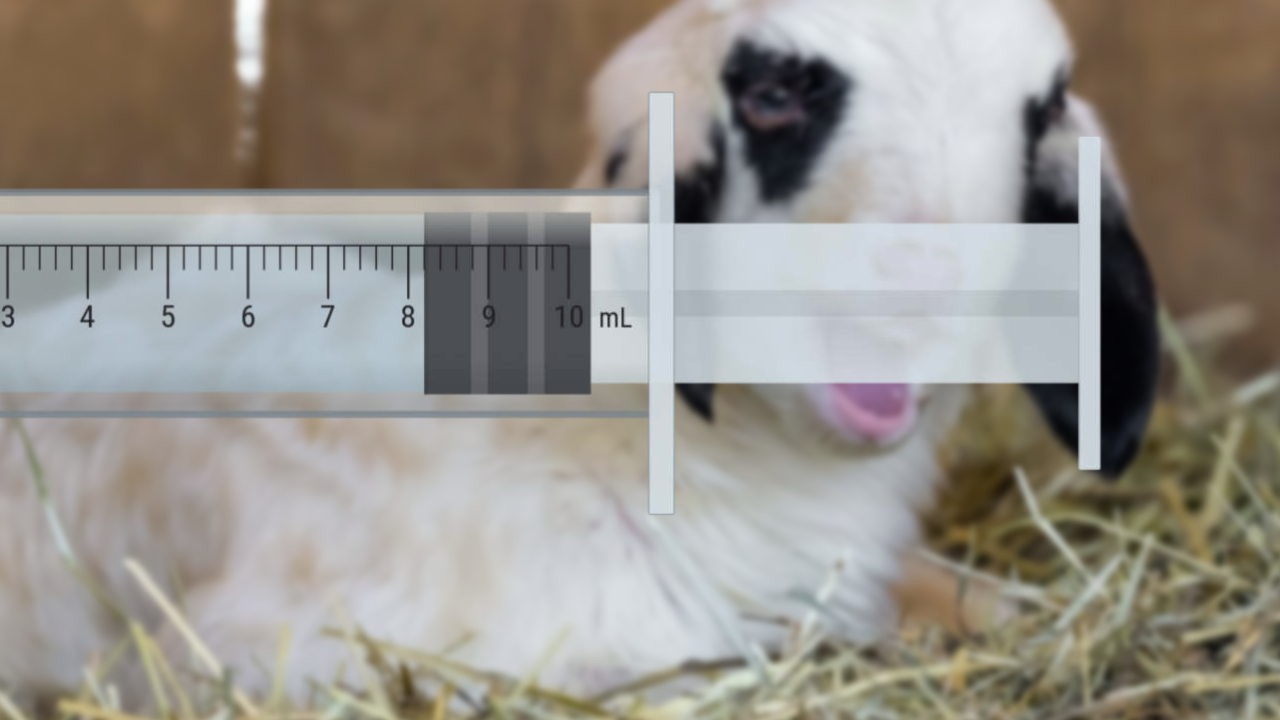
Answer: 8.2 mL
